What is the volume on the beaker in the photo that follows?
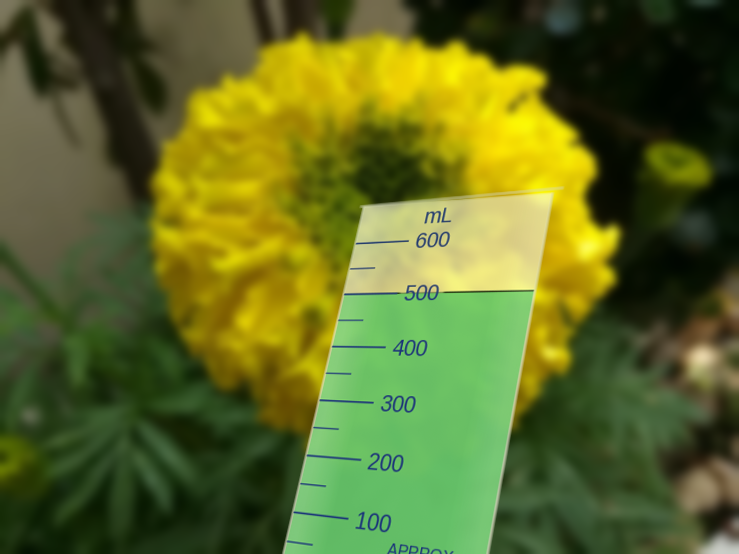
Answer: 500 mL
